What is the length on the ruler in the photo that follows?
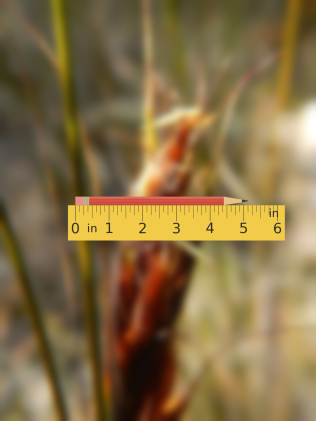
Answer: 5.125 in
